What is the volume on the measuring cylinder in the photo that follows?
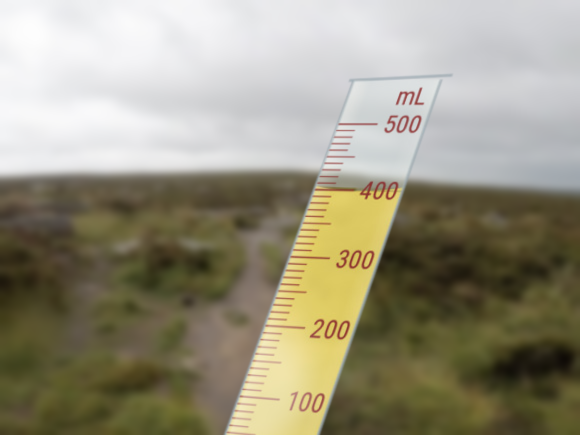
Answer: 400 mL
